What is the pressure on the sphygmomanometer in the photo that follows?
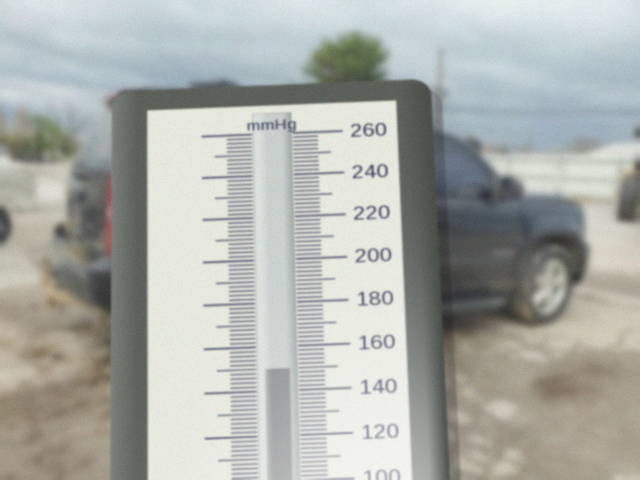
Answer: 150 mmHg
